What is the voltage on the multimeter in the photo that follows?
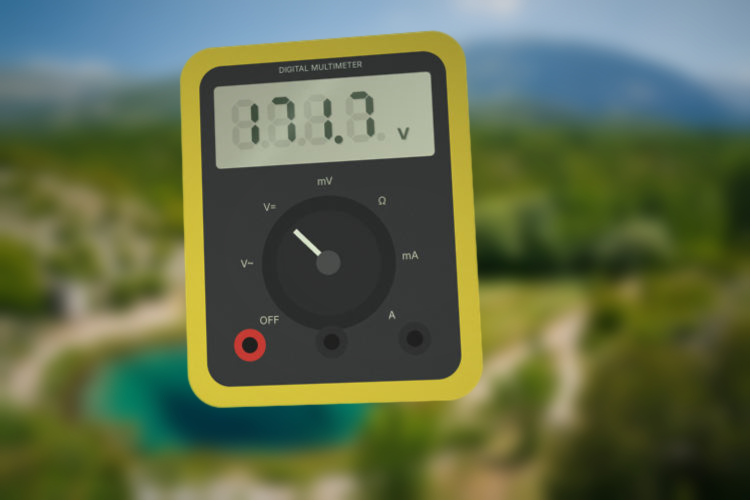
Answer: 171.7 V
